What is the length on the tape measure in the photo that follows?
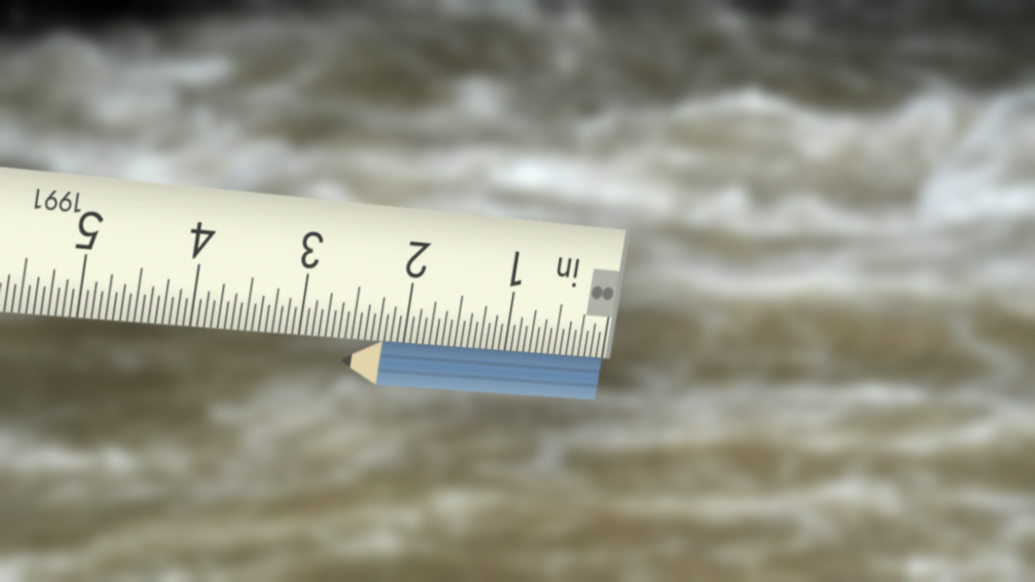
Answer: 2.5625 in
